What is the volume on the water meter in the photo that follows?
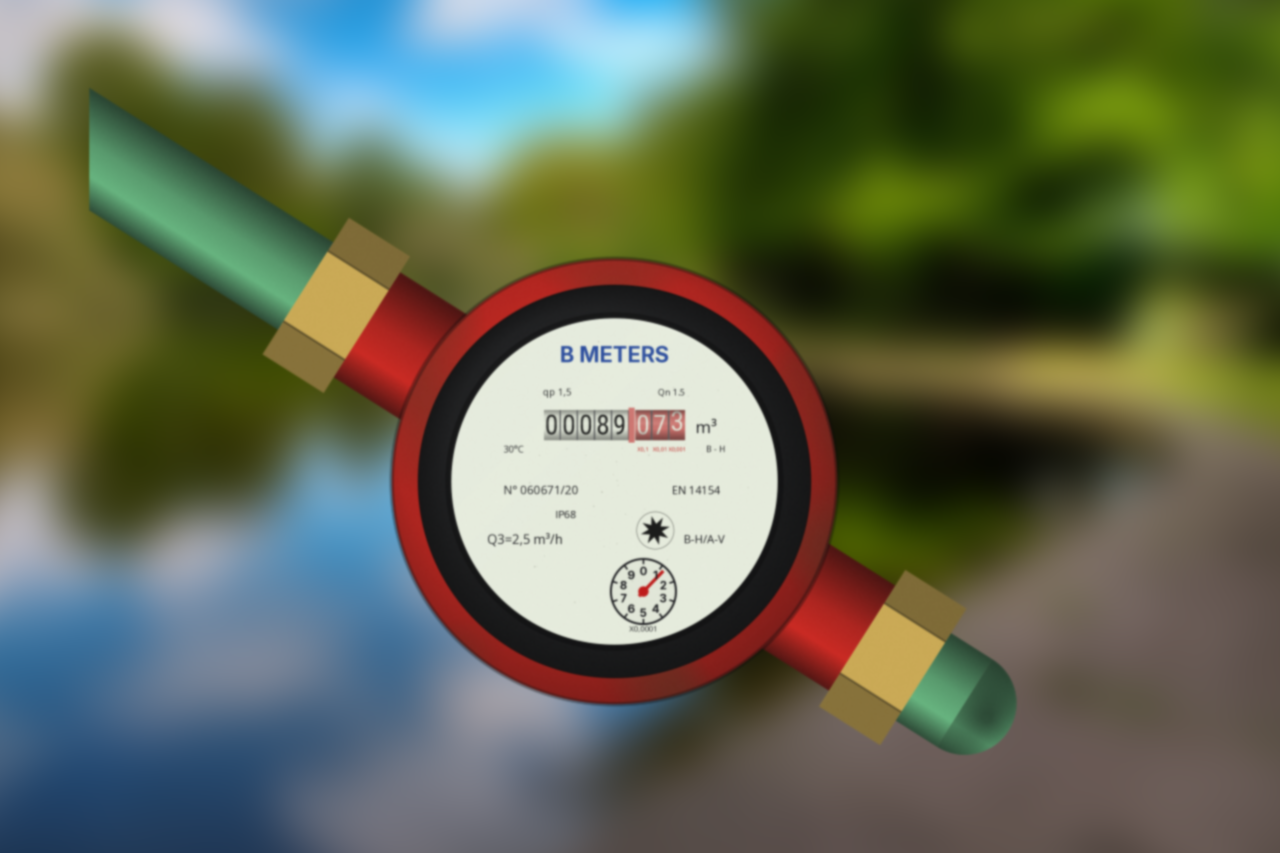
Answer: 89.0731 m³
